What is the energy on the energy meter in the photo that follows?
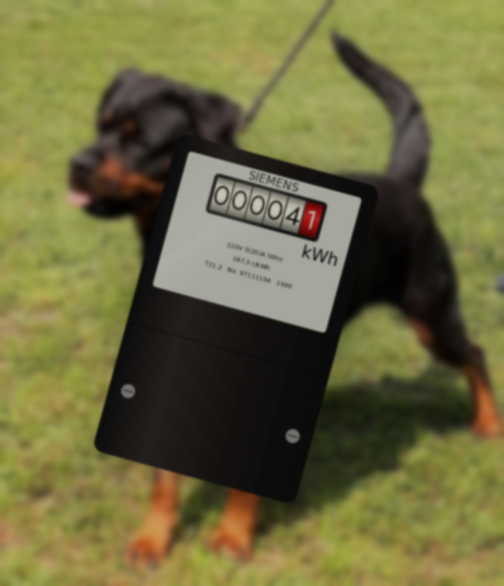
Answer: 4.1 kWh
